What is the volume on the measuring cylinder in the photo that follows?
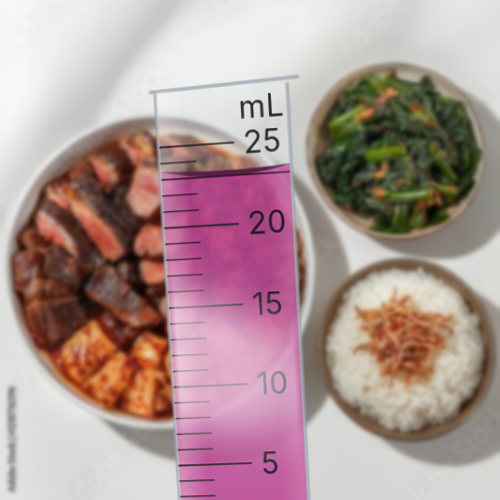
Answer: 23 mL
